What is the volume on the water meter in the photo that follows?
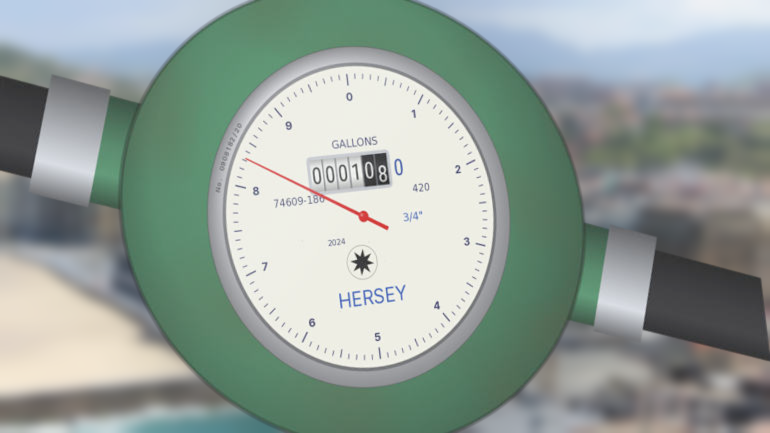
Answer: 1078.3 gal
